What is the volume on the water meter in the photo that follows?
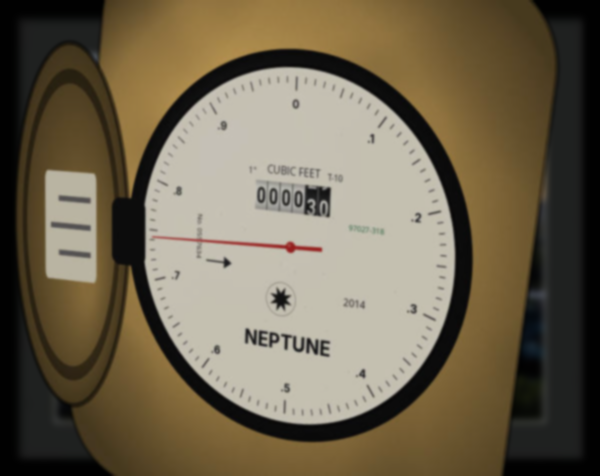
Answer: 29.74 ft³
